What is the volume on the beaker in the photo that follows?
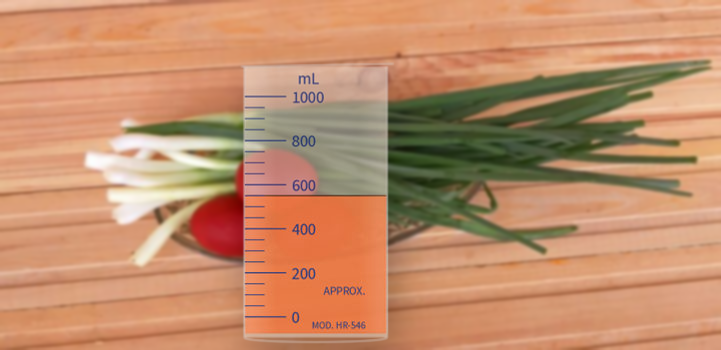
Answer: 550 mL
